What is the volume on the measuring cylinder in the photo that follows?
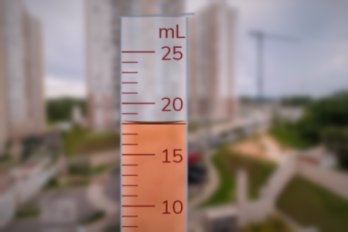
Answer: 18 mL
